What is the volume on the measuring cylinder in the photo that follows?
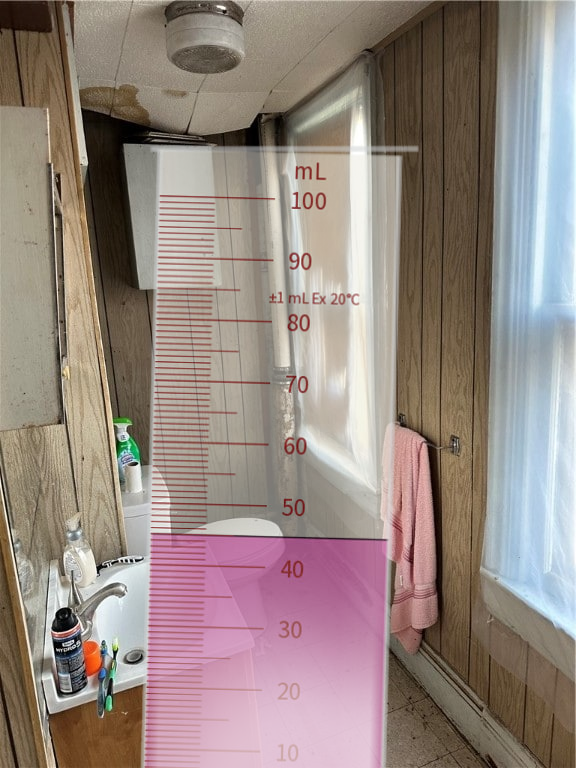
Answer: 45 mL
